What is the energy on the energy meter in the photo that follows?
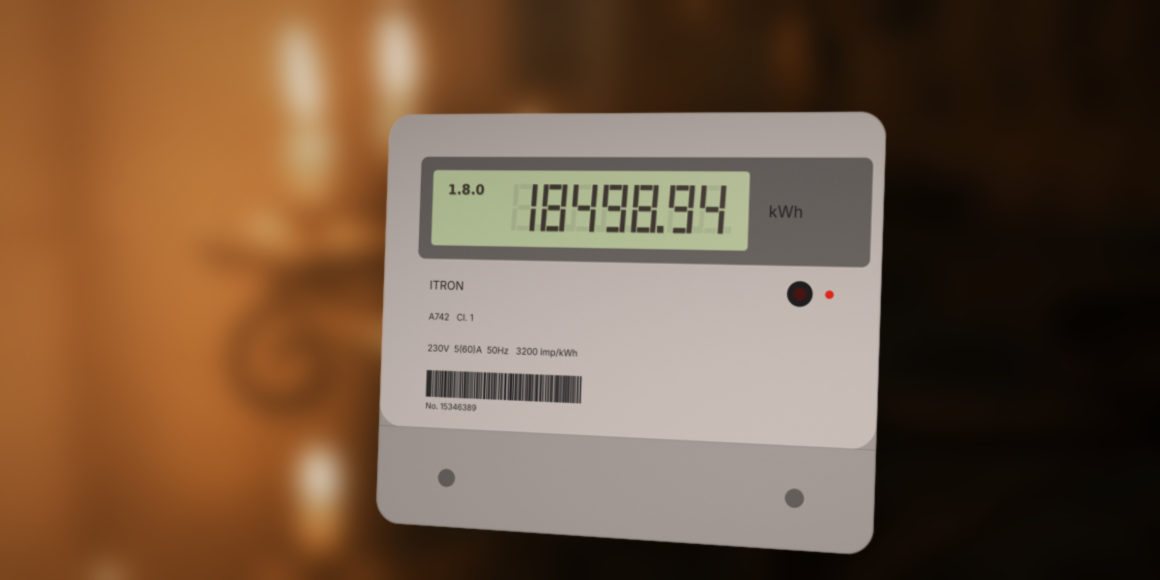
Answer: 18498.94 kWh
